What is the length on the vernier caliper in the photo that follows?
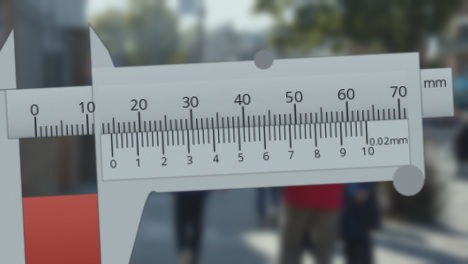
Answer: 14.5 mm
